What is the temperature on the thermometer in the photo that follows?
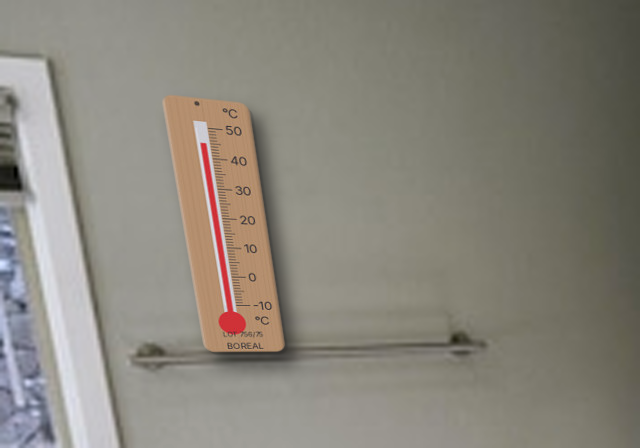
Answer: 45 °C
